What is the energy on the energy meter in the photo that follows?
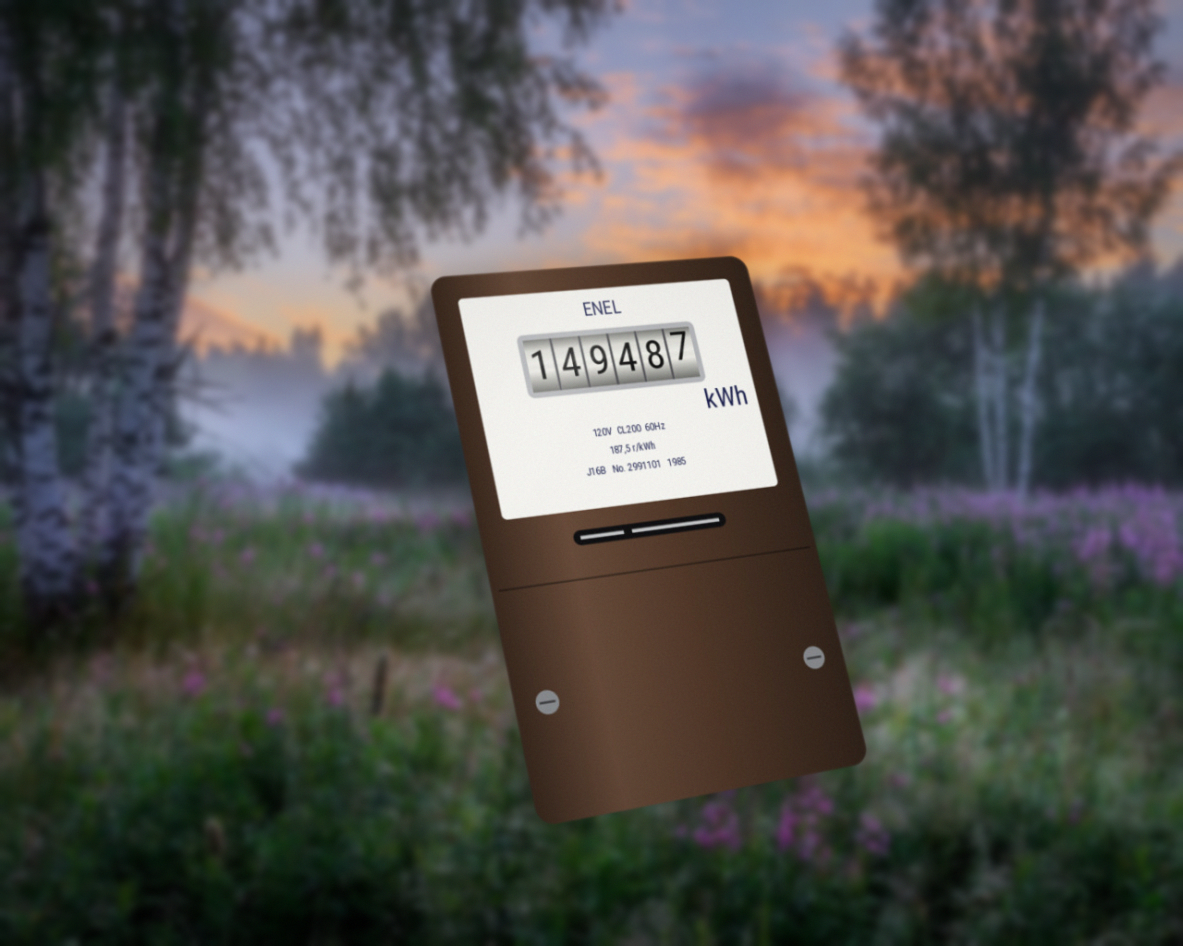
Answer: 149487 kWh
